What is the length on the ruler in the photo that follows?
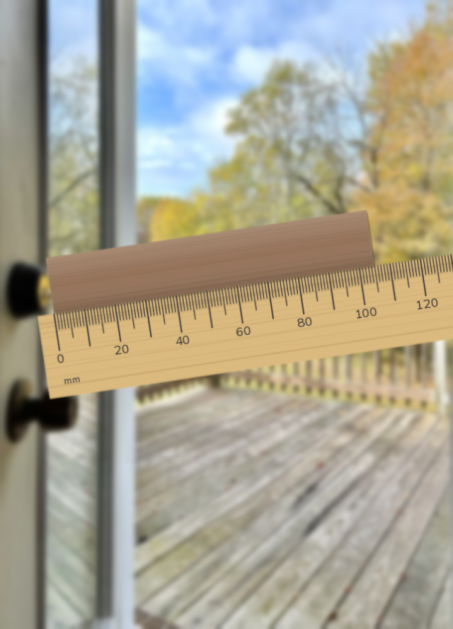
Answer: 105 mm
